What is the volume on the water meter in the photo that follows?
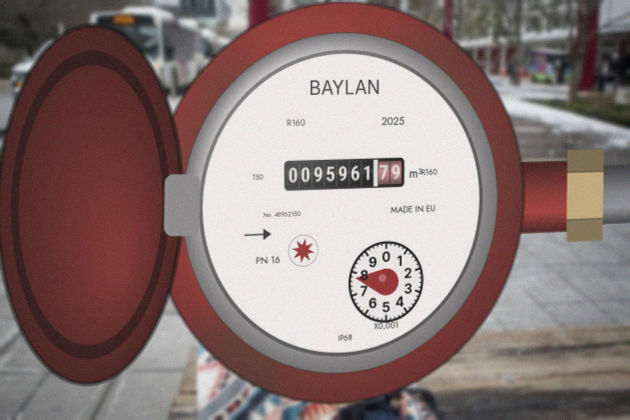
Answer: 95961.797 m³
